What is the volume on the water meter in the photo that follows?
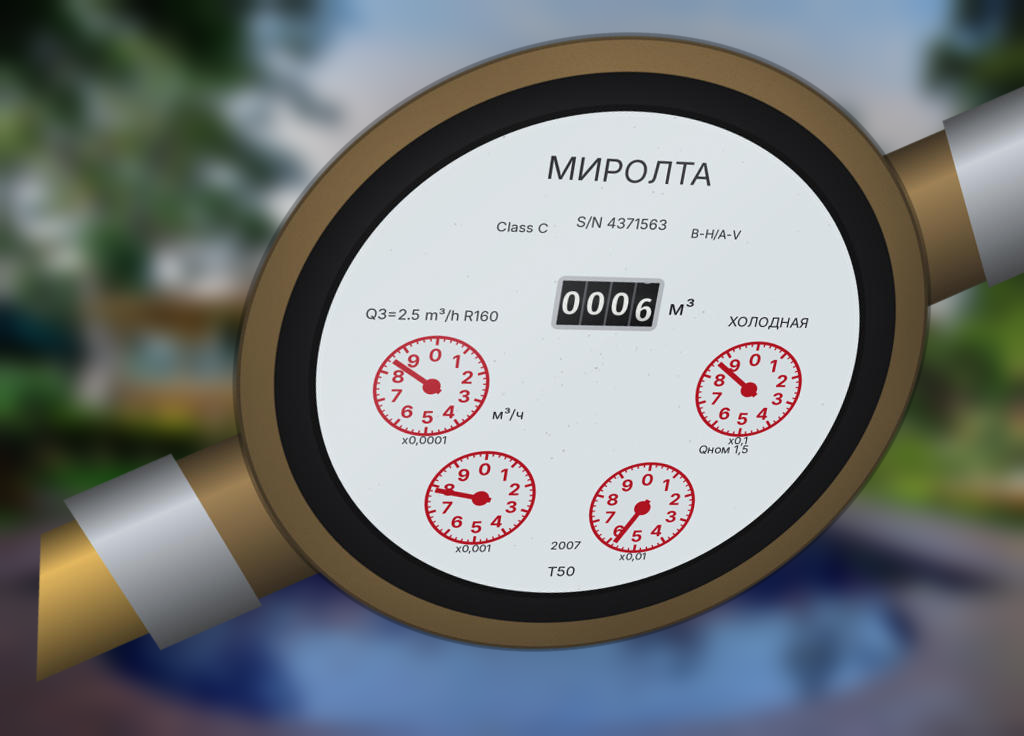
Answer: 5.8578 m³
